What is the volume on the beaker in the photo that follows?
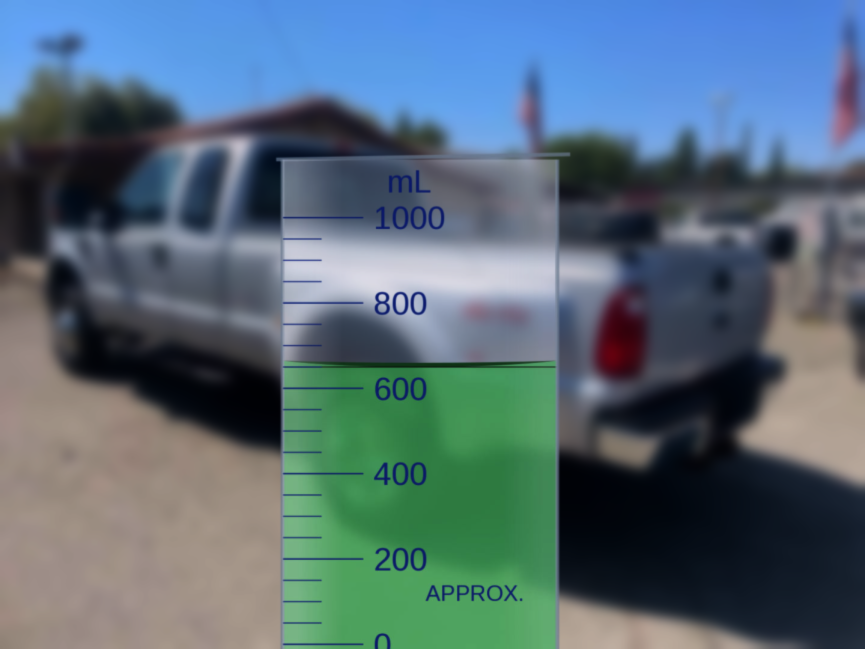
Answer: 650 mL
